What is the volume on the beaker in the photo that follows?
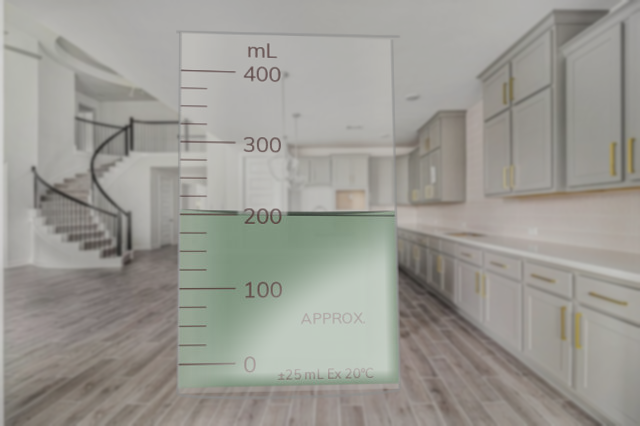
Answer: 200 mL
